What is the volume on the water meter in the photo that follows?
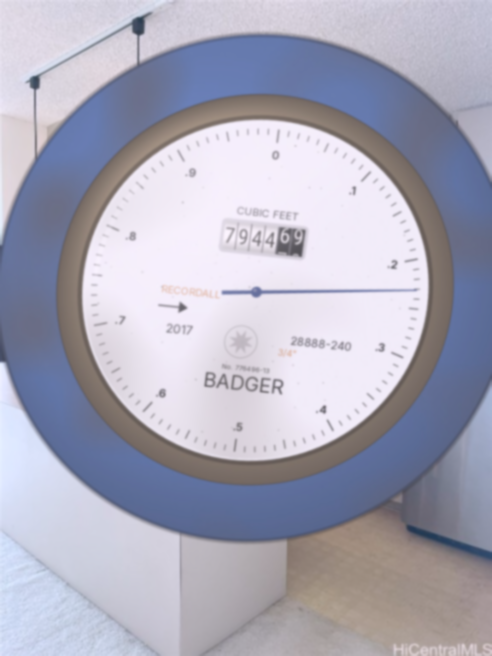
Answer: 794469.23 ft³
